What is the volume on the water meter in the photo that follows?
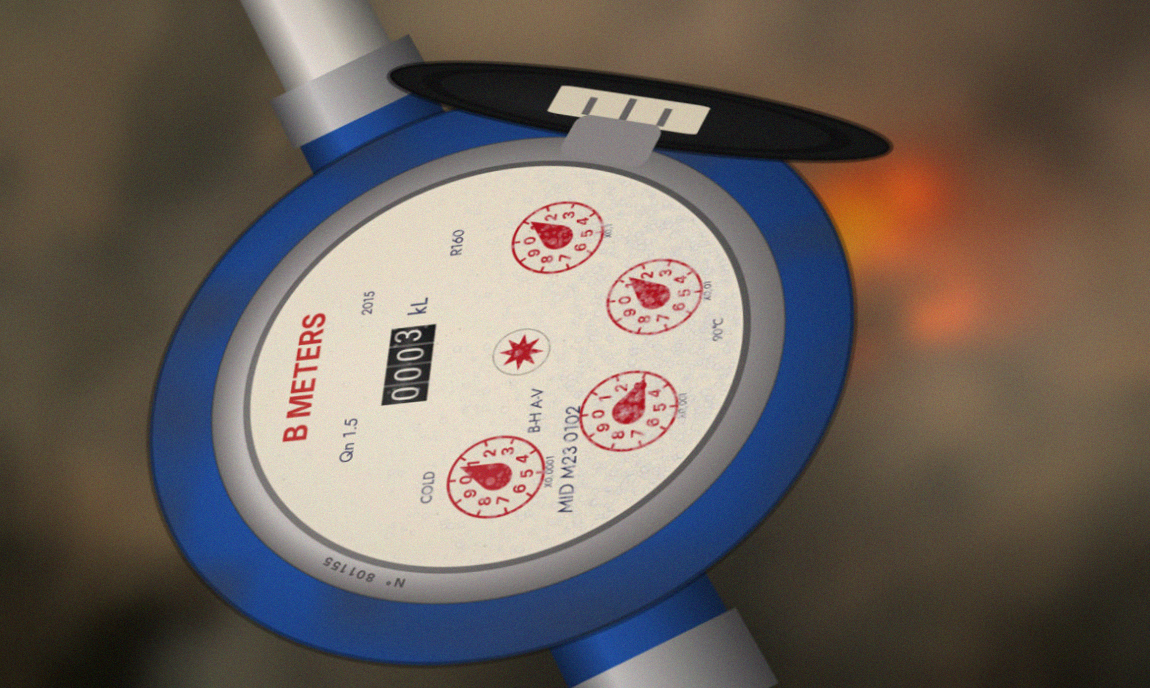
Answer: 3.1130 kL
